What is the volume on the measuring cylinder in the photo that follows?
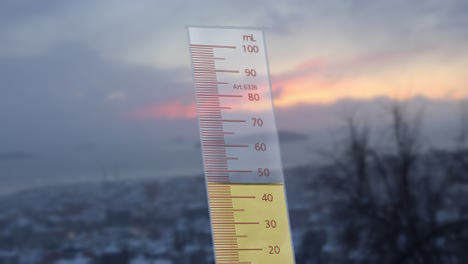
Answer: 45 mL
